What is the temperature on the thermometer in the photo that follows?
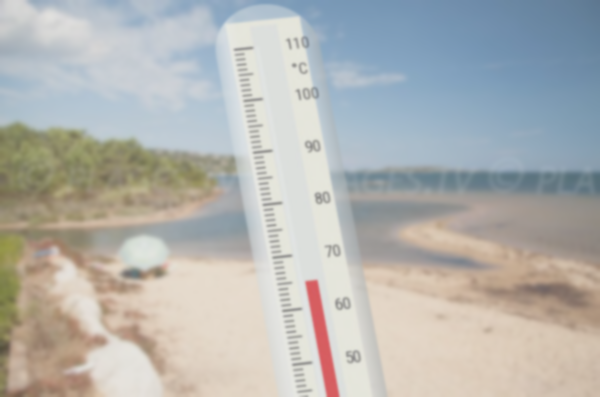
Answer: 65 °C
